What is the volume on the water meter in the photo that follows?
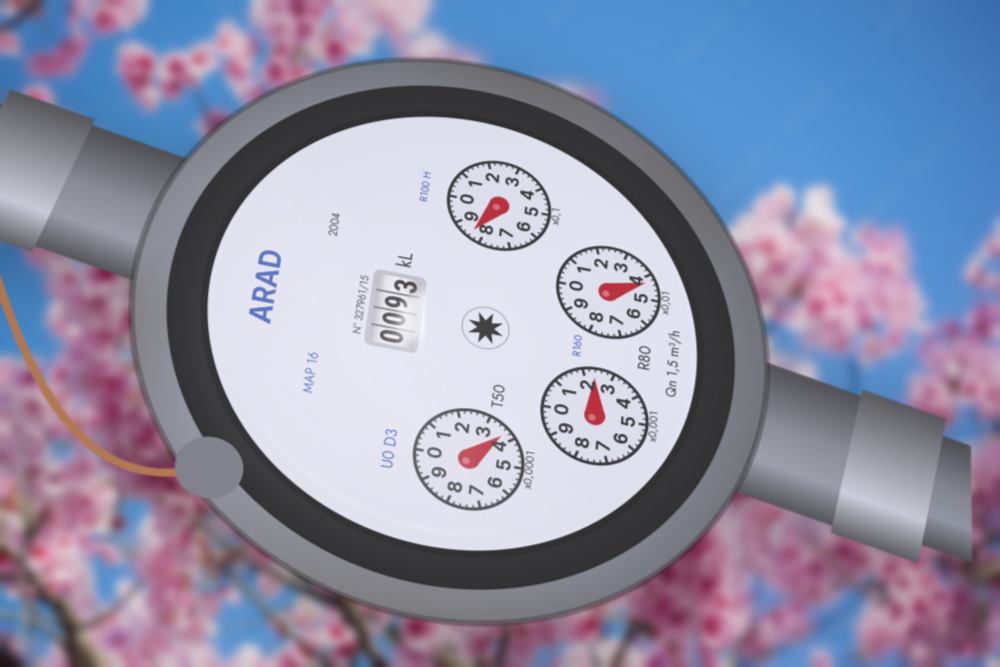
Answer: 92.8423 kL
